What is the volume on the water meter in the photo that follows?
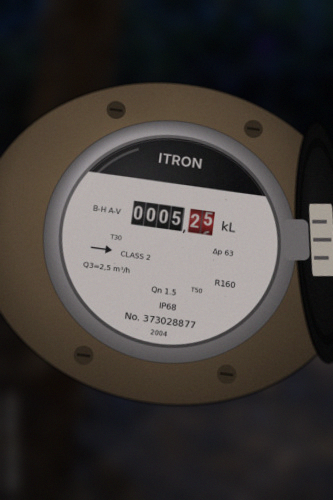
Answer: 5.25 kL
